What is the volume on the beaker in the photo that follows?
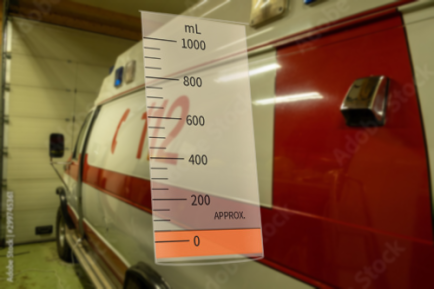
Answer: 50 mL
